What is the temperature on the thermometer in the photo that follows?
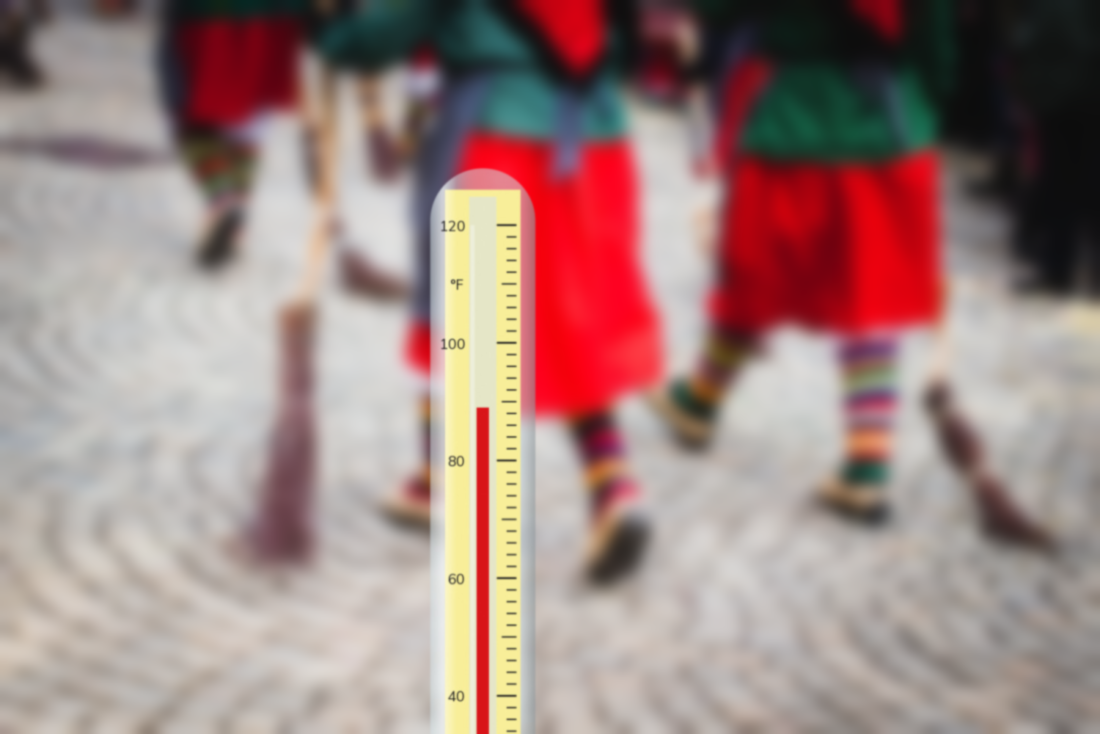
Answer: 89 °F
